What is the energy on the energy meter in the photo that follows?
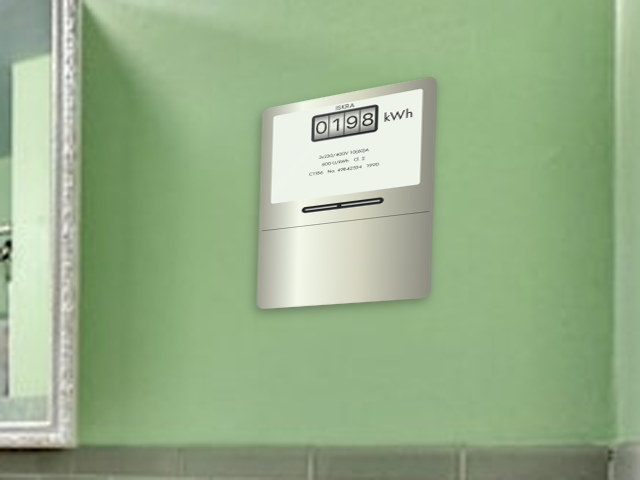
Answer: 198 kWh
